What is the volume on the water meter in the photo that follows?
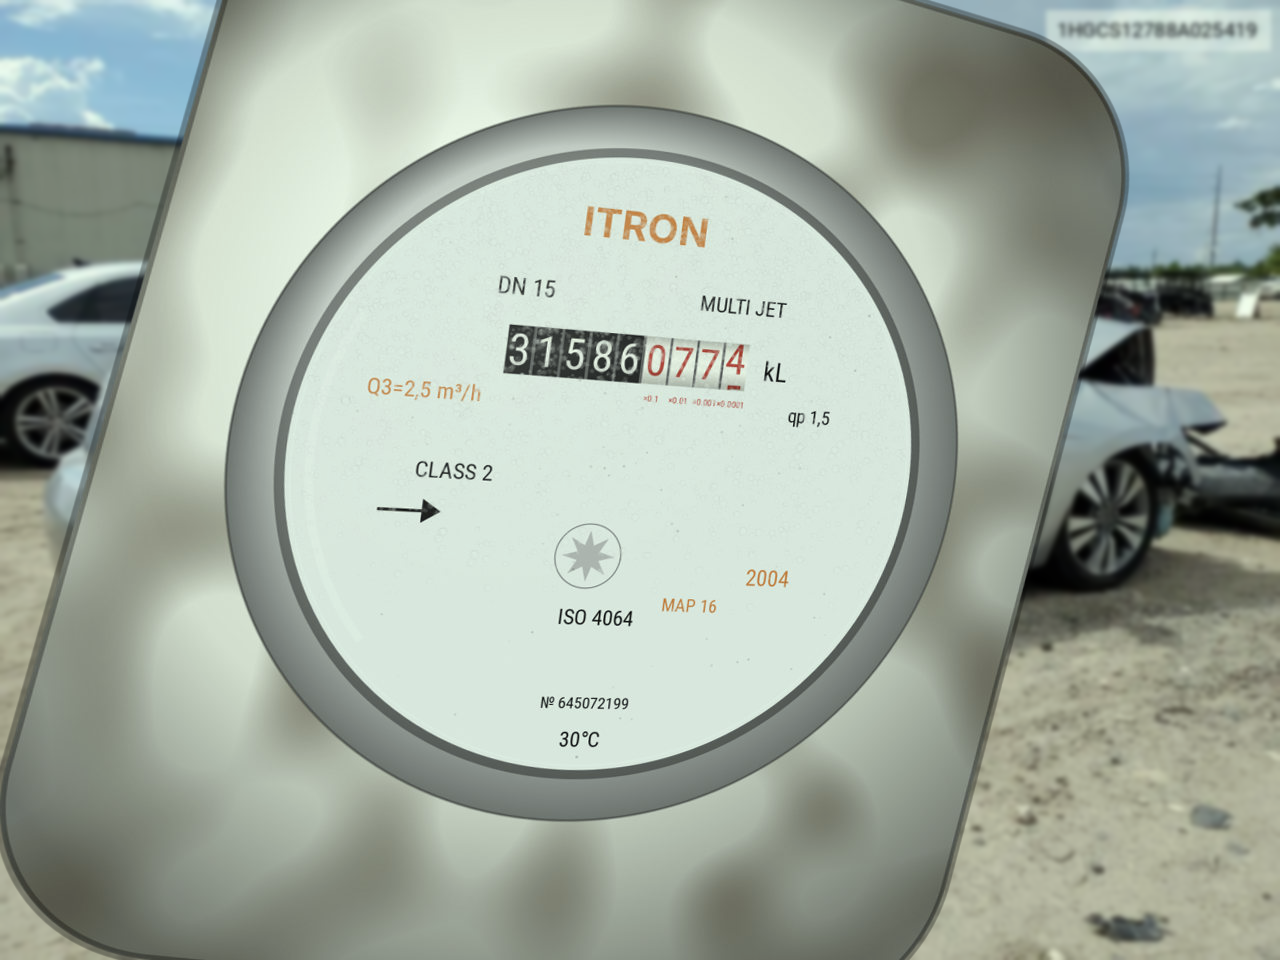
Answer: 31586.0774 kL
